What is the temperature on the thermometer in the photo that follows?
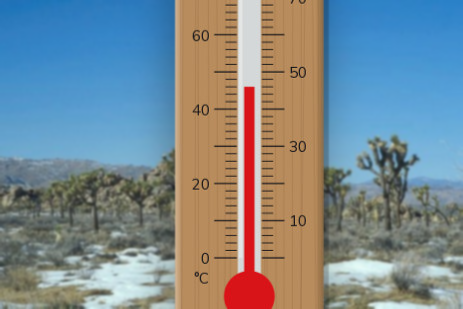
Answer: 46 °C
